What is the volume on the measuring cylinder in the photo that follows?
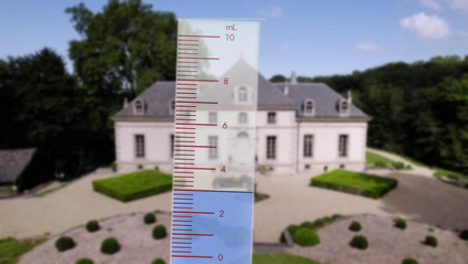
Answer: 3 mL
